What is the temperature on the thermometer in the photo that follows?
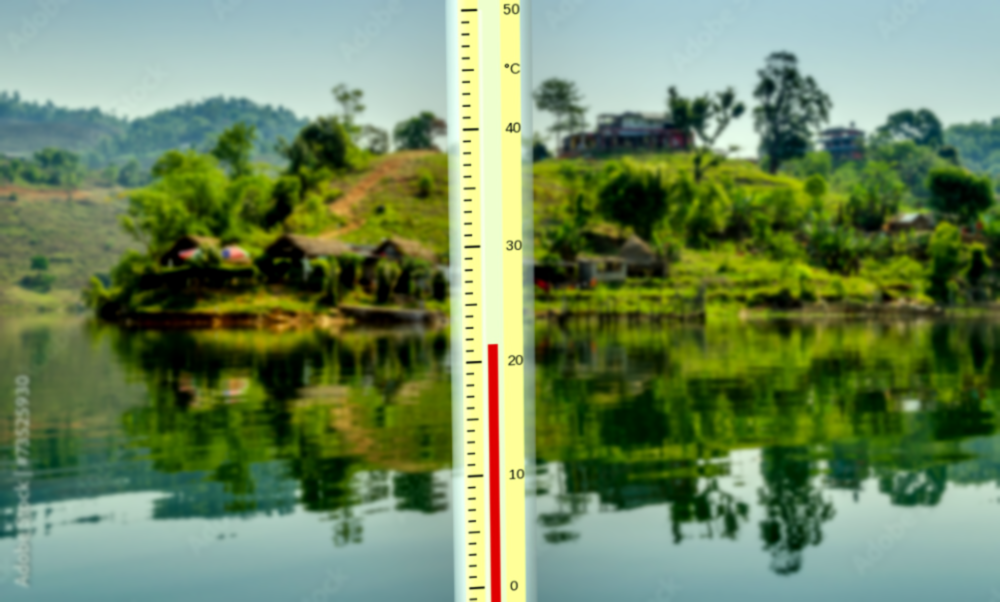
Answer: 21.5 °C
